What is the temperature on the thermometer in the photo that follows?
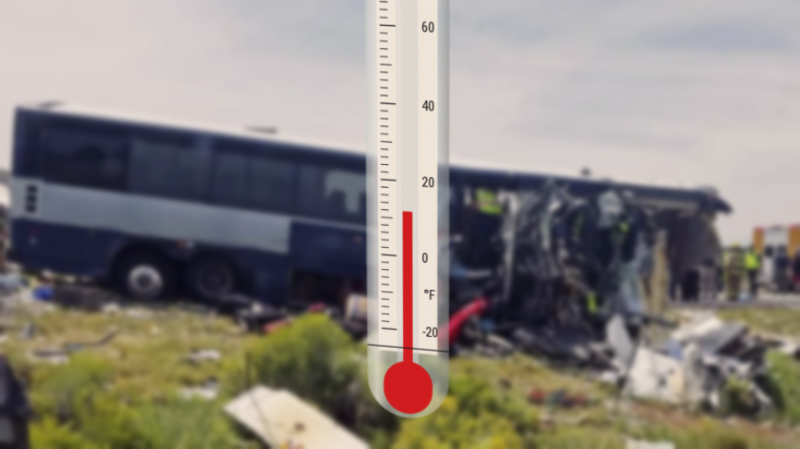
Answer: 12 °F
